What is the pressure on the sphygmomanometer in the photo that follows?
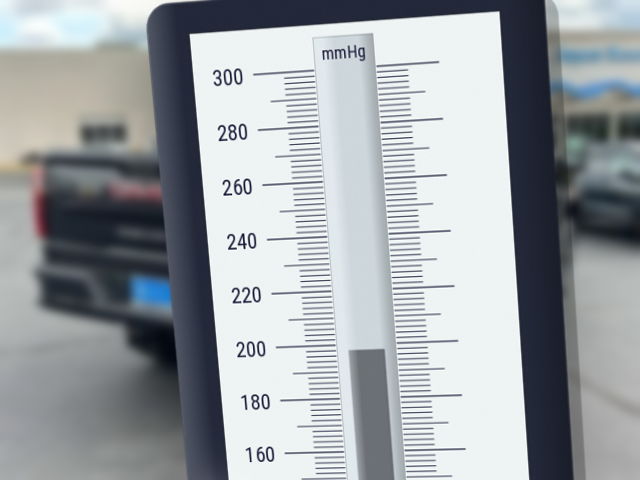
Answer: 198 mmHg
